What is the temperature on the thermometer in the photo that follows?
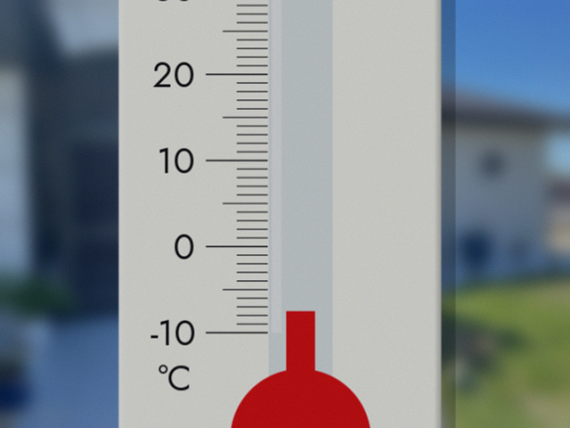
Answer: -7.5 °C
